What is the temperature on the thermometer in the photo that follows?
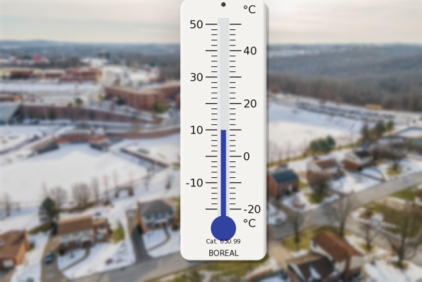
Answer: 10 °C
